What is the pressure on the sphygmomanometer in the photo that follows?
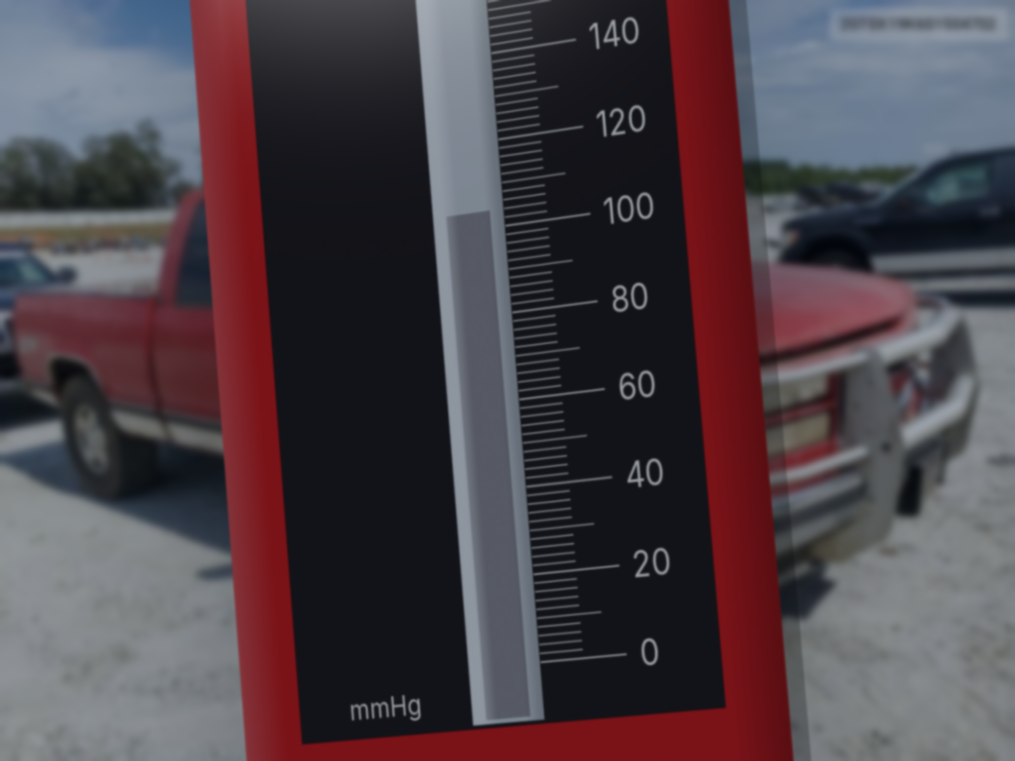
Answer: 104 mmHg
